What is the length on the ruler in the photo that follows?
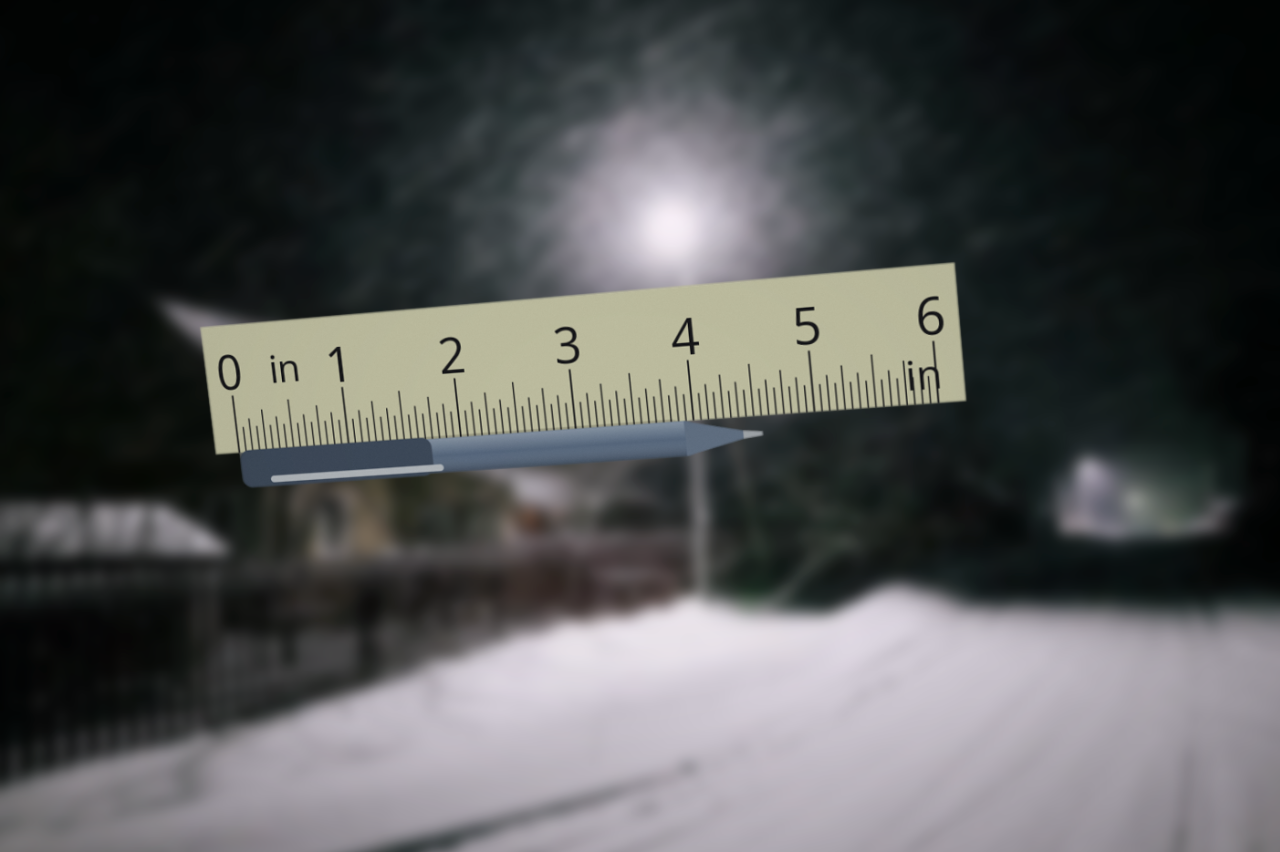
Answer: 4.5625 in
